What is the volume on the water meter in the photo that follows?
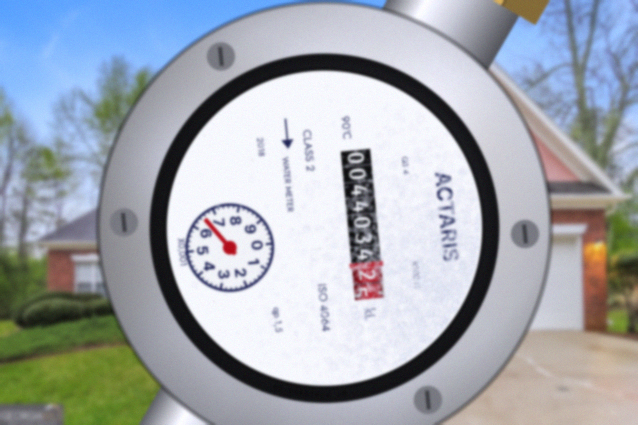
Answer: 44034.246 kL
